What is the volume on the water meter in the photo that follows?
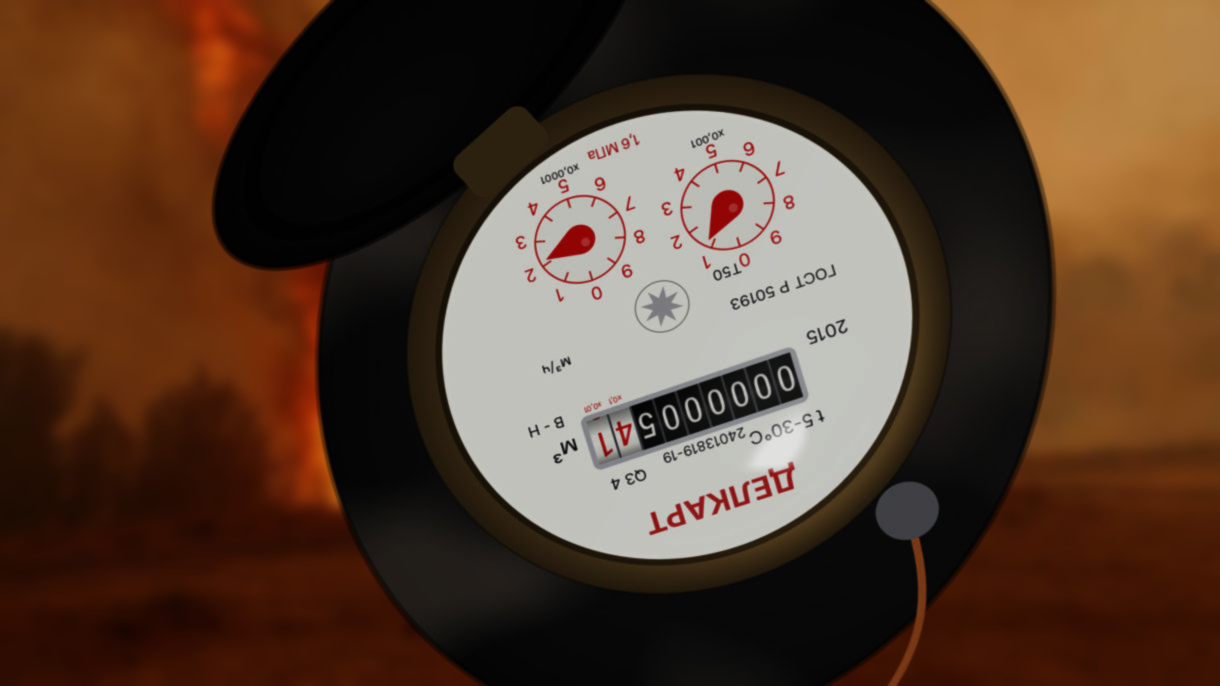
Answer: 5.4112 m³
